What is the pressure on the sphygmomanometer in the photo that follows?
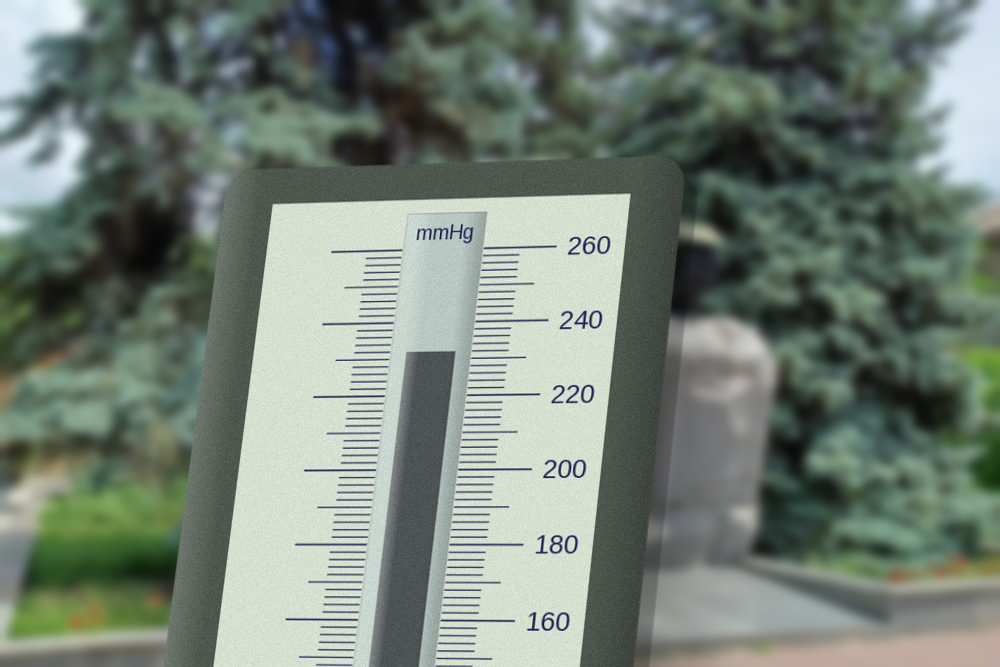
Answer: 232 mmHg
